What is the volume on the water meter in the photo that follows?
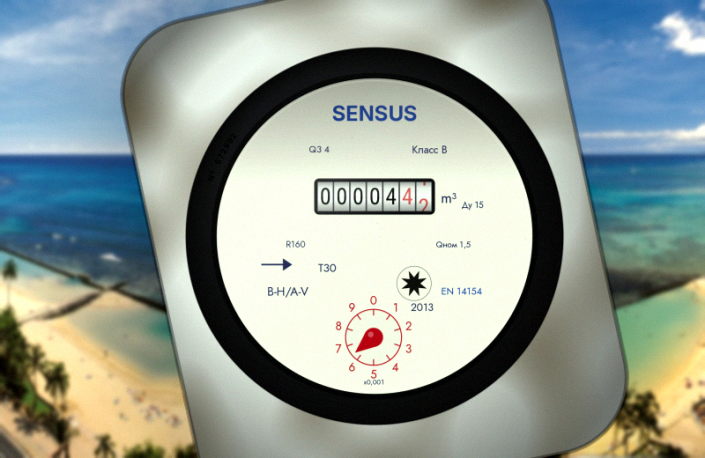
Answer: 4.416 m³
